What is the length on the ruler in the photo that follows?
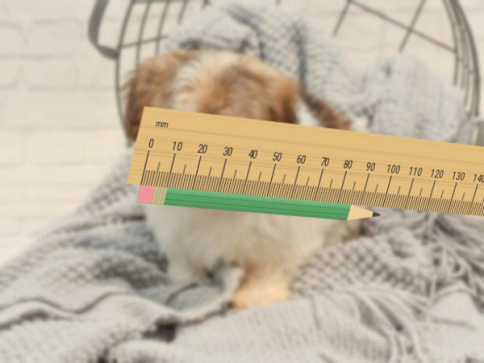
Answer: 100 mm
